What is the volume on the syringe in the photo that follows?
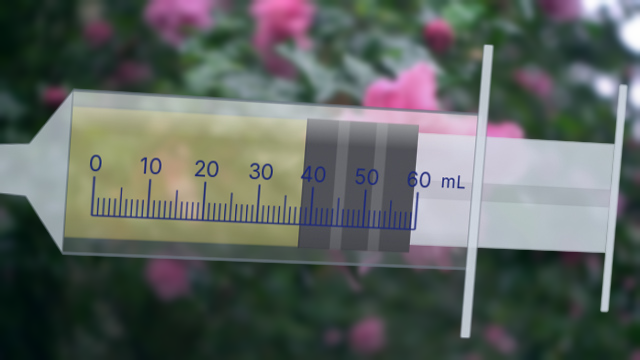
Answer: 38 mL
